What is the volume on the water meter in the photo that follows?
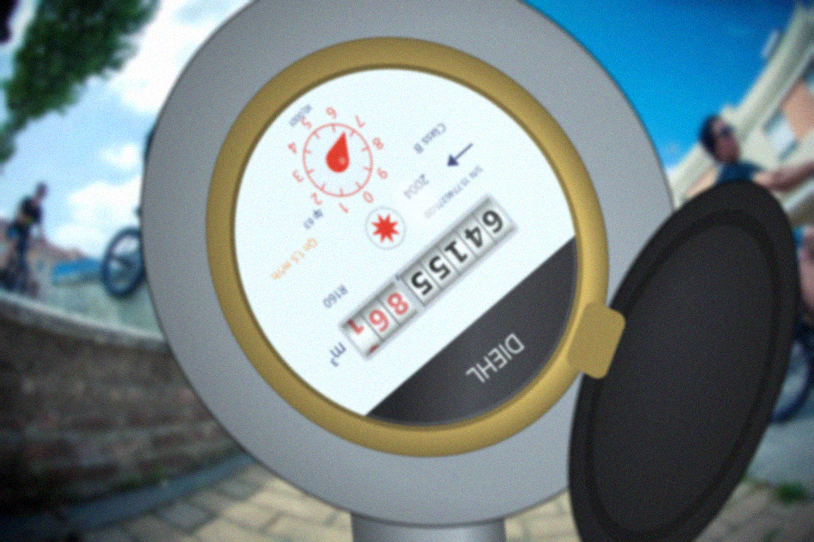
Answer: 64155.8606 m³
